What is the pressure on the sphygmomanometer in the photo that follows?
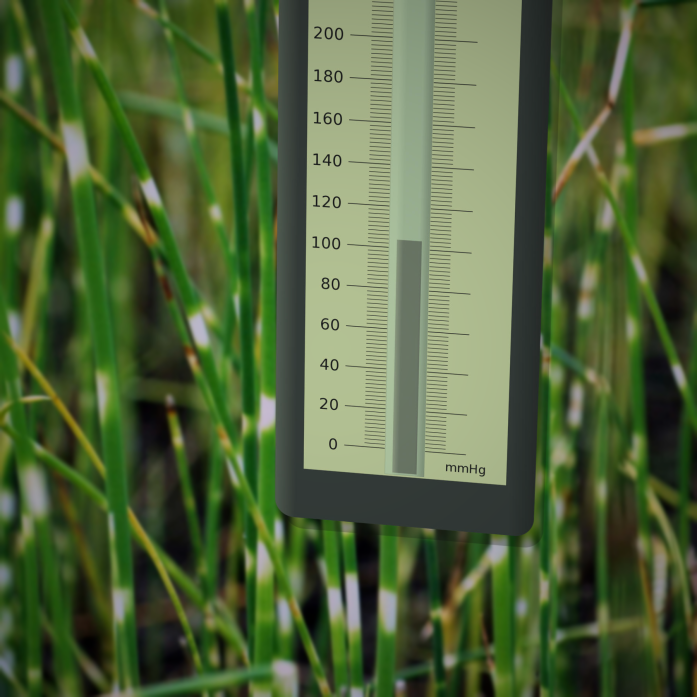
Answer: 104 mmHg
